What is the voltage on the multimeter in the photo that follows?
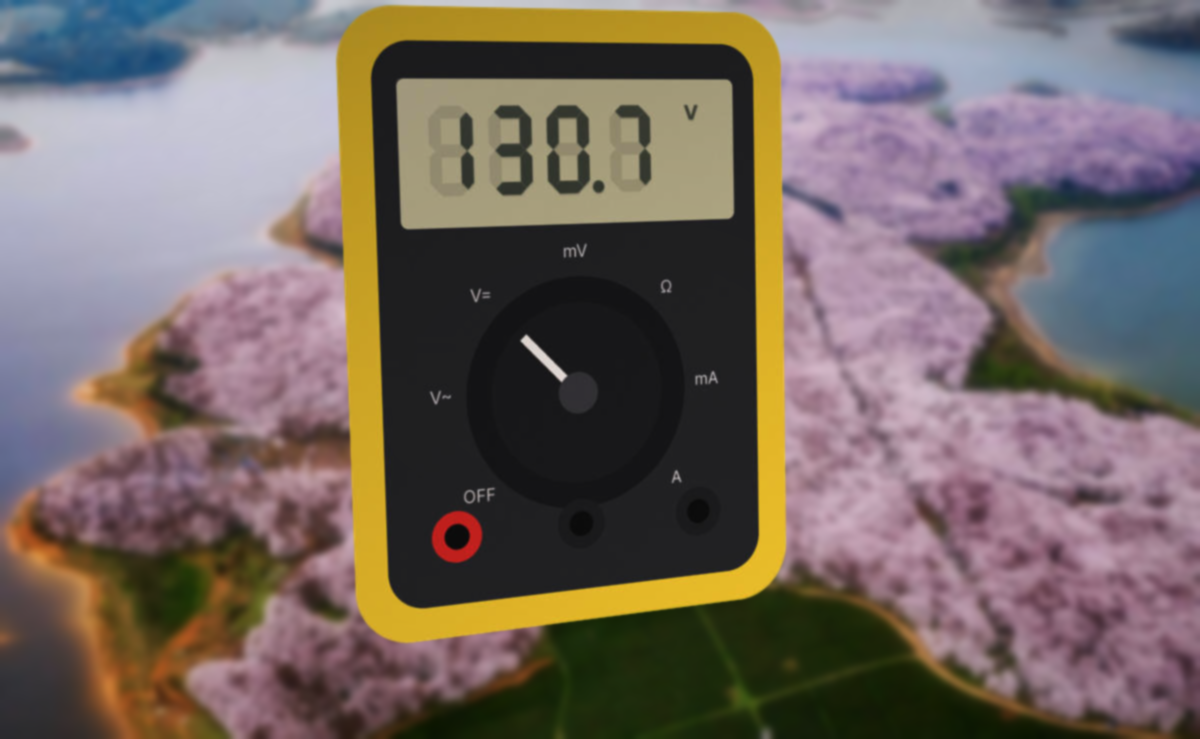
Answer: 130.7 V
